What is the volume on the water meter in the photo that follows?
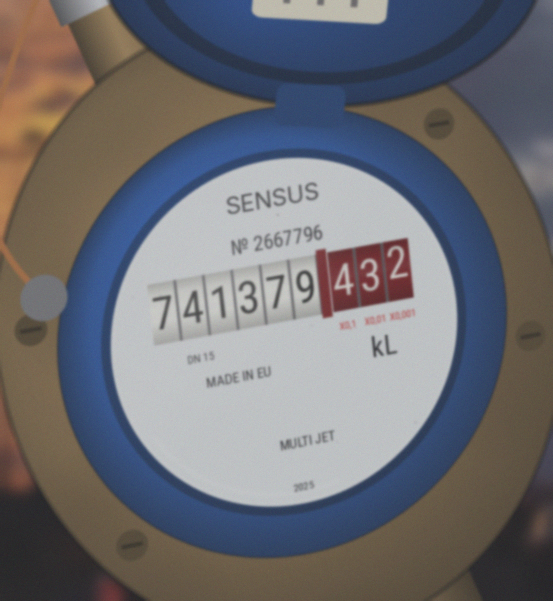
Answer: 741379.432 kL
